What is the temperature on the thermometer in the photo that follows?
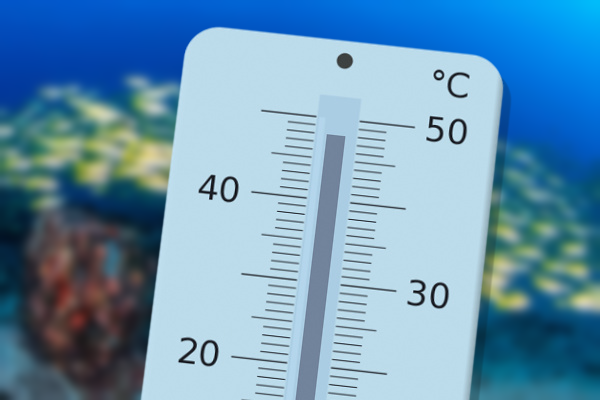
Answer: 48 °C
